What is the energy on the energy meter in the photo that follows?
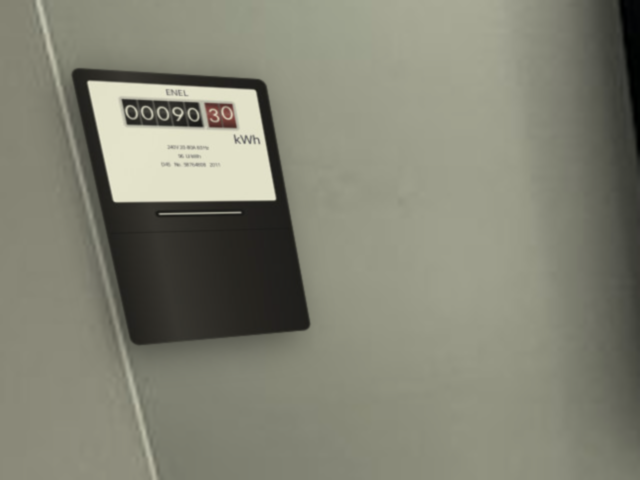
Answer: 90.30 kWh
